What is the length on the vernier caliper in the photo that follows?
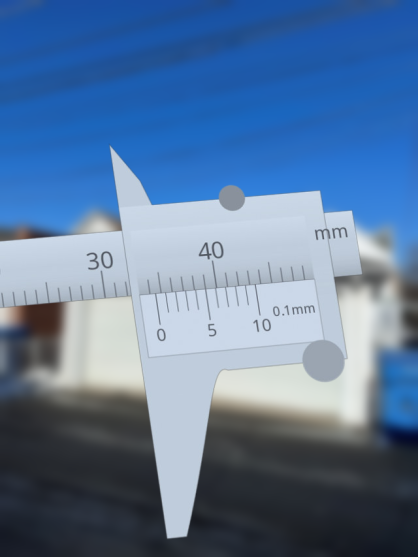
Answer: 34.5 mm
